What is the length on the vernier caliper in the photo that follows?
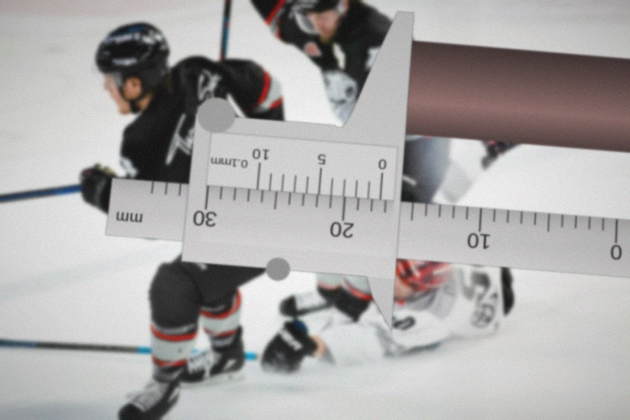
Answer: 17.4 mm
